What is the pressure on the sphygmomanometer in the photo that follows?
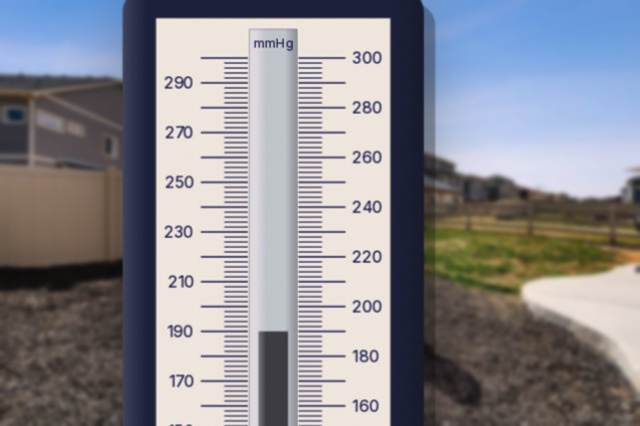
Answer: 190 mmHg
